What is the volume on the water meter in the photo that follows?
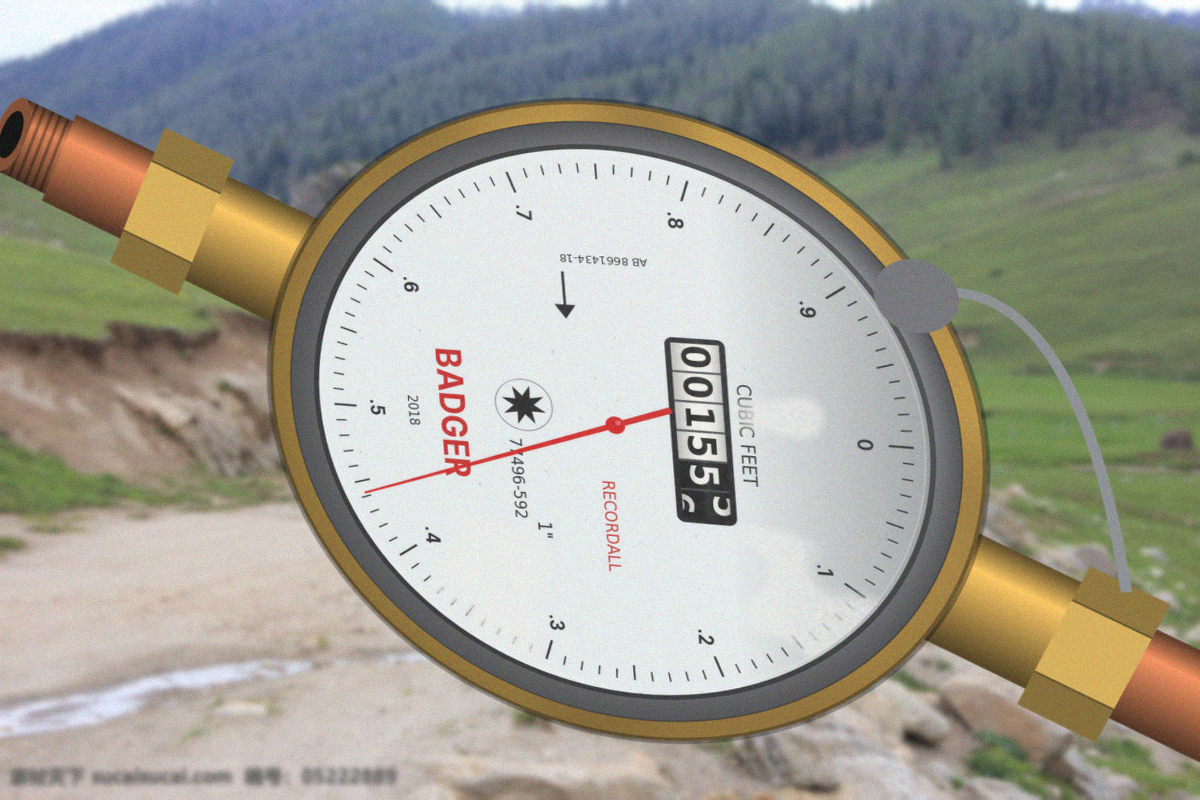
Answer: 1555.44 ft³
